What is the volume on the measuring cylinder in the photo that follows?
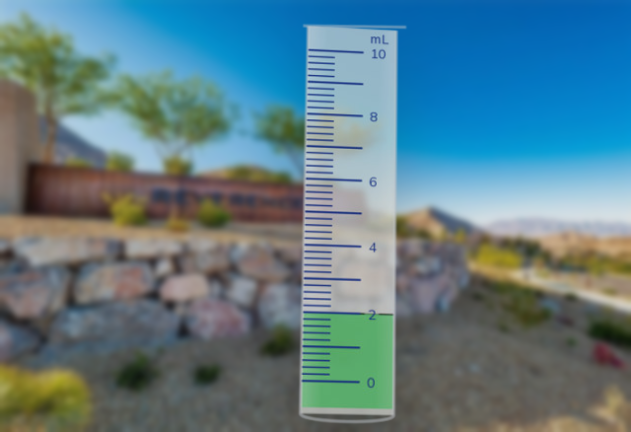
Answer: 2 mL
